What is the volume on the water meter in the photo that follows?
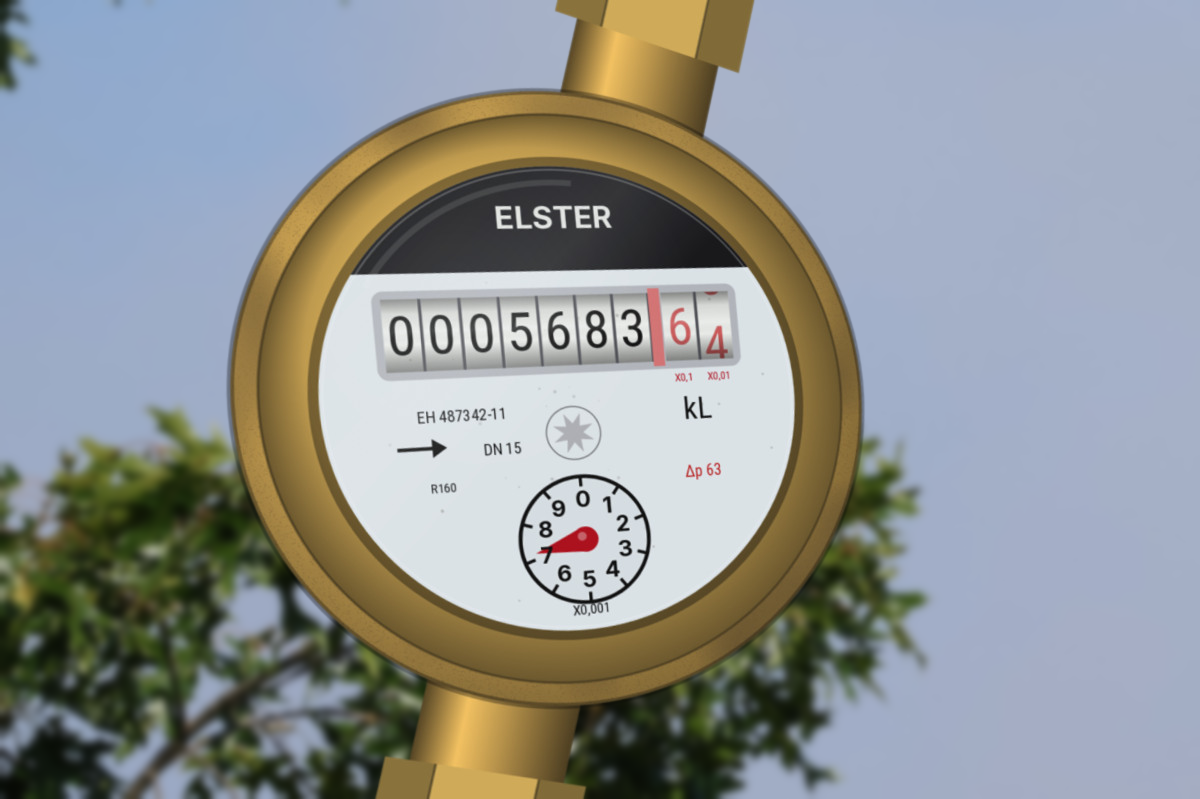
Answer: 5683.637 kL
